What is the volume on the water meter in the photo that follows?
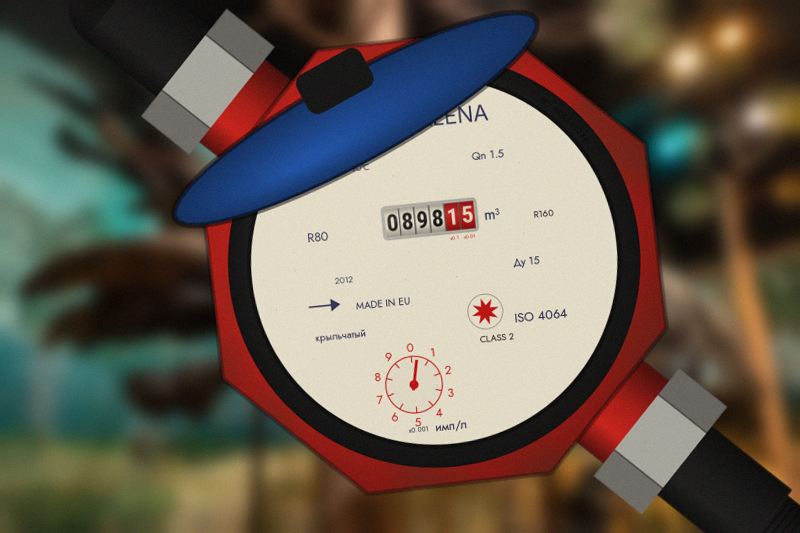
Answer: 898.150 m³
